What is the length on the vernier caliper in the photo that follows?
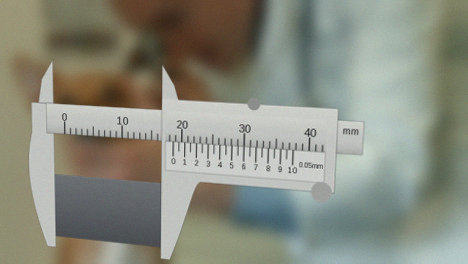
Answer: 18.6 mm
